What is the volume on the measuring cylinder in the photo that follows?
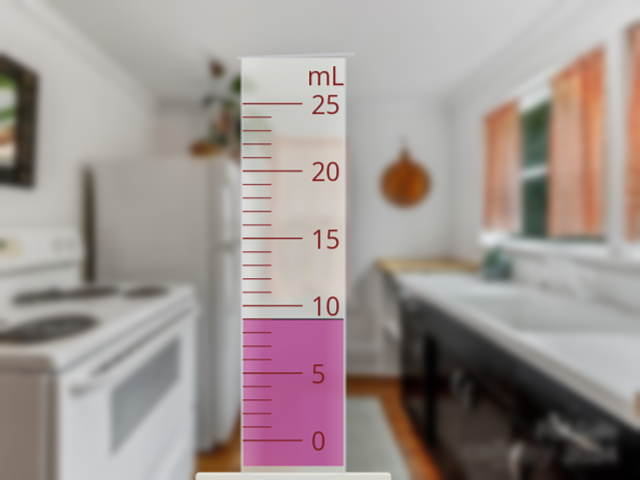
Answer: 9 mL
